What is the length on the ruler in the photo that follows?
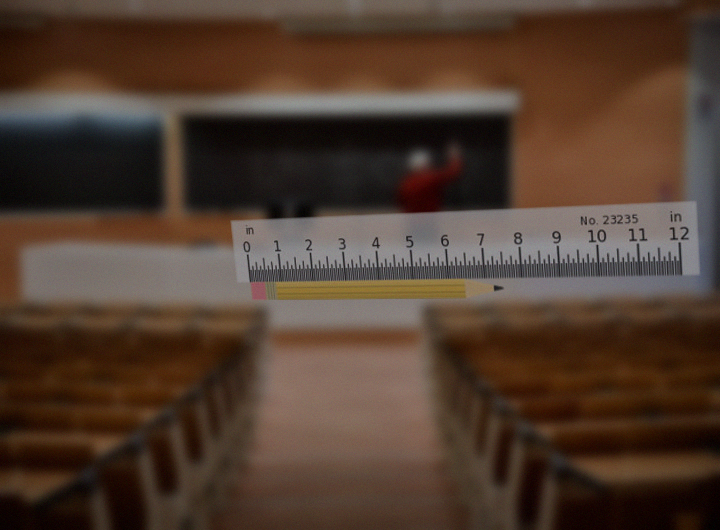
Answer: 7.5 in
